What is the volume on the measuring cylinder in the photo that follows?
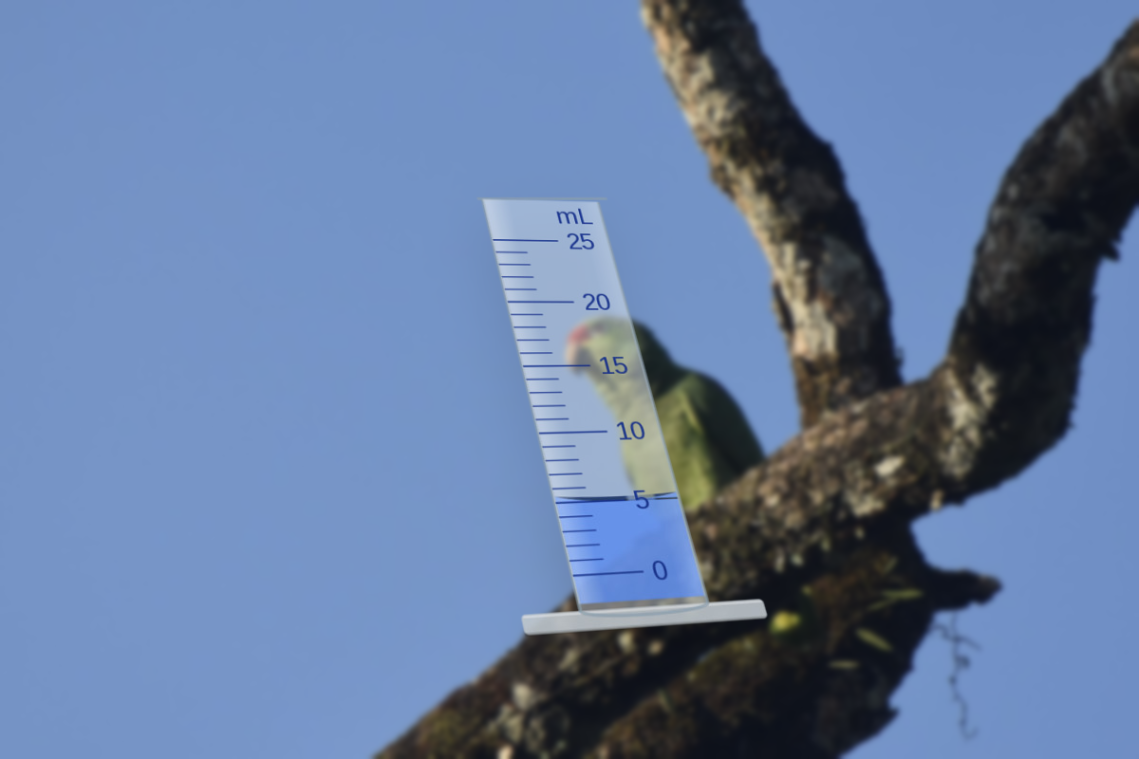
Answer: 5 mL
